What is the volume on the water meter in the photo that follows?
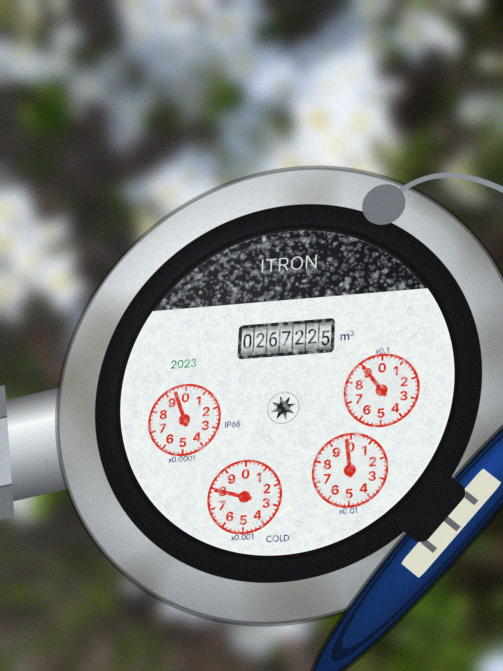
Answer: 267224.8979 m³
